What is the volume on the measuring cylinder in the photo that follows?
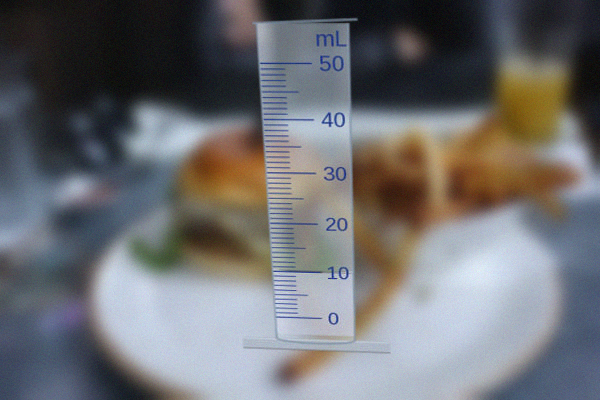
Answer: 10 mL
